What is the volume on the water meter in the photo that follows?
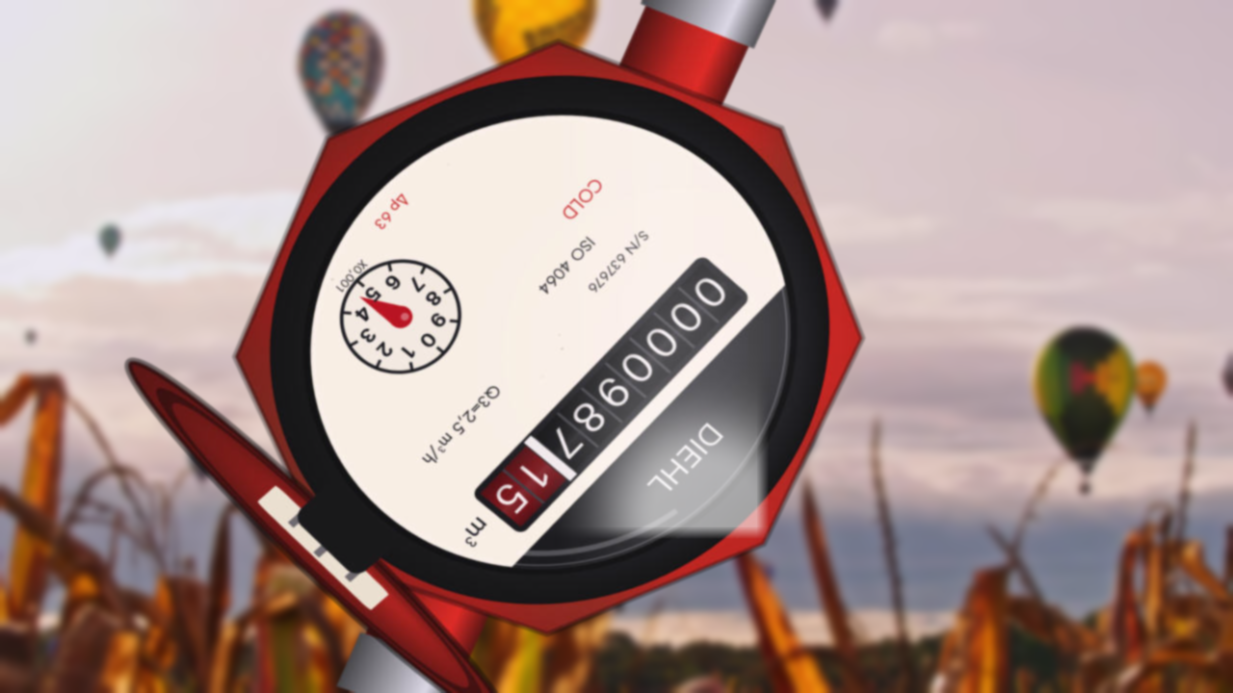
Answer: 987.154 m³
